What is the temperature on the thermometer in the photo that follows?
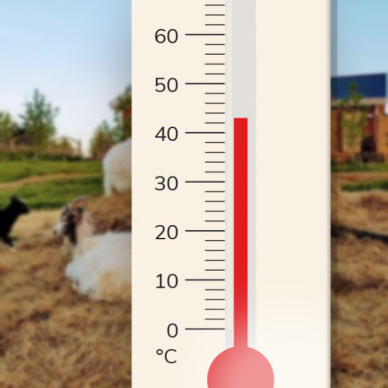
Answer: 43 °C
